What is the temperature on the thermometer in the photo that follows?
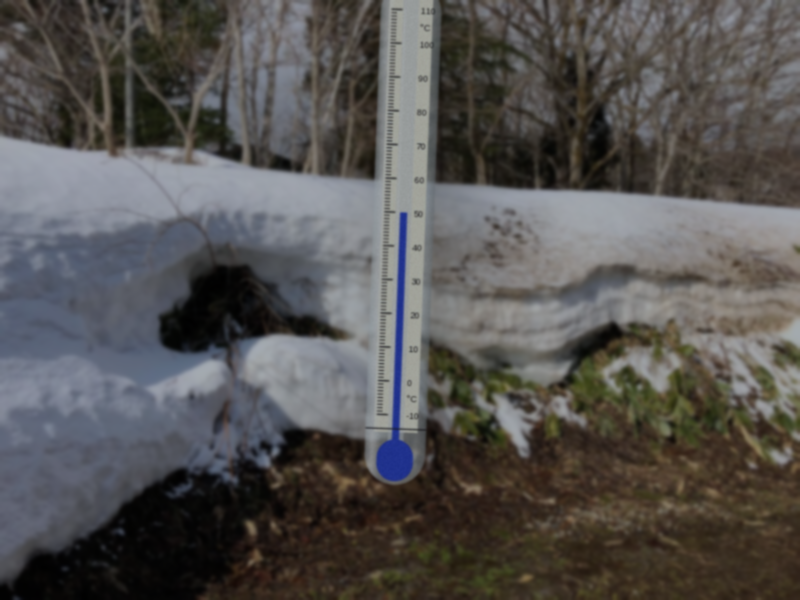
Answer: 50 °C
